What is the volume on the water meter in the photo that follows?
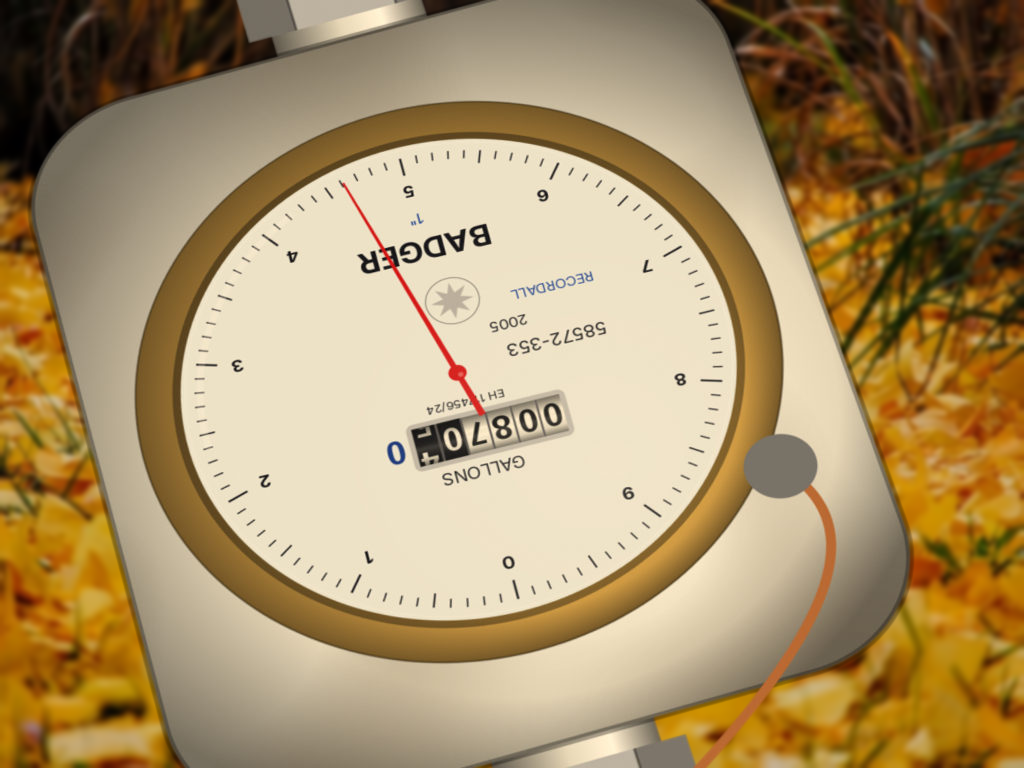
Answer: 87044.6 gal
